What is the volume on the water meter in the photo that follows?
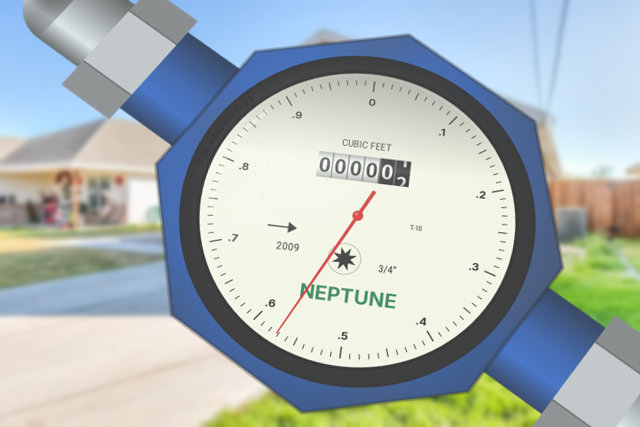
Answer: 1.57 ft³
